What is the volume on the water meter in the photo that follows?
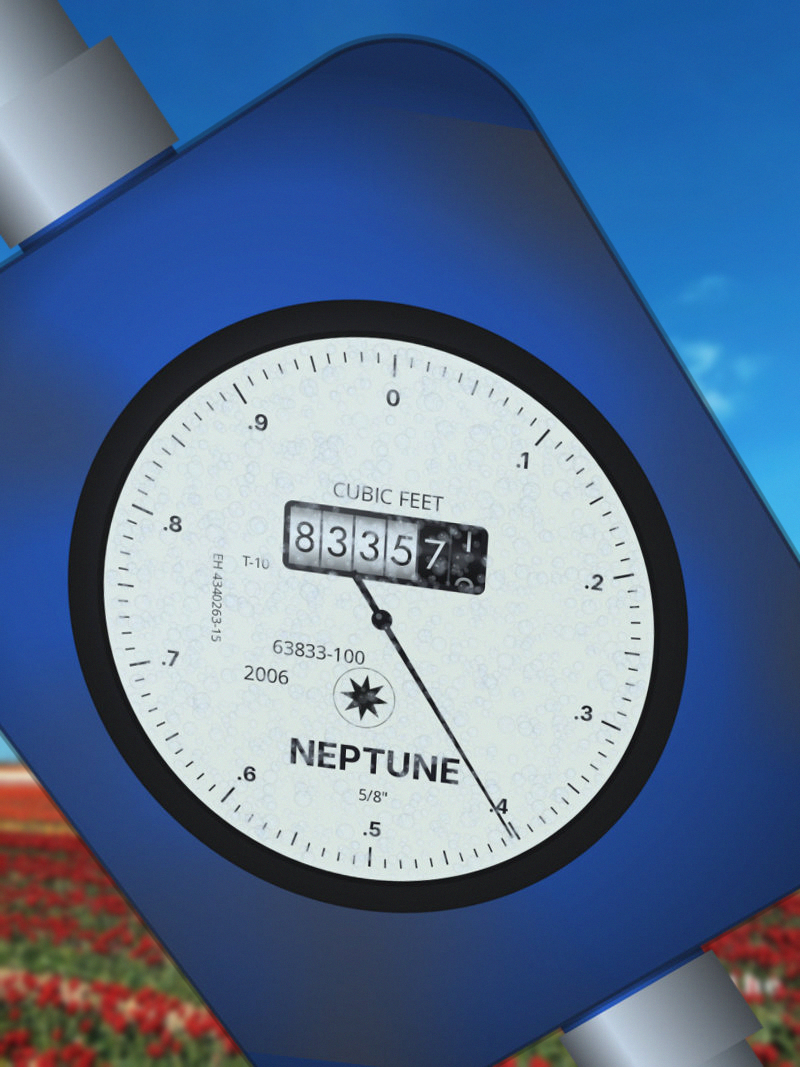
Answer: 833571.40 ft³
